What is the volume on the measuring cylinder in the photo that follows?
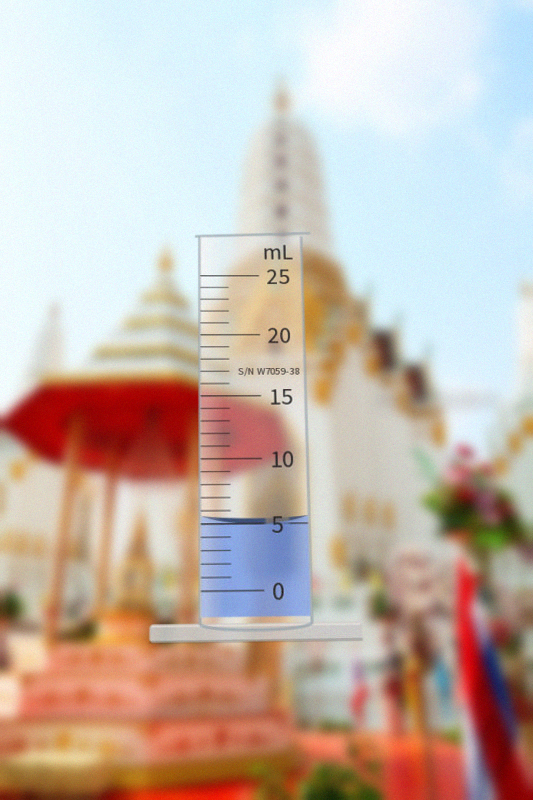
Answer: 5 mL
